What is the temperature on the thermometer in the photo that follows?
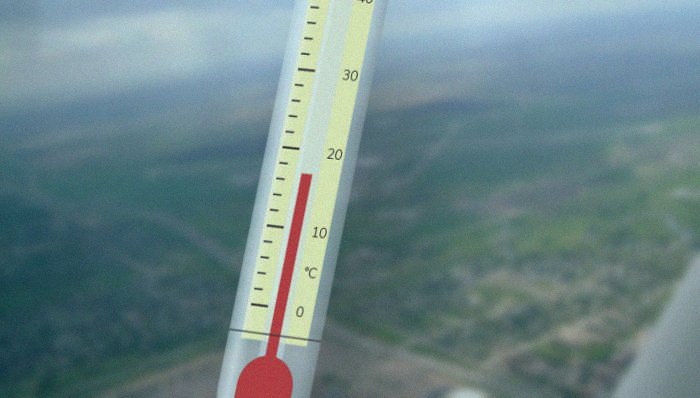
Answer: 17 °C
